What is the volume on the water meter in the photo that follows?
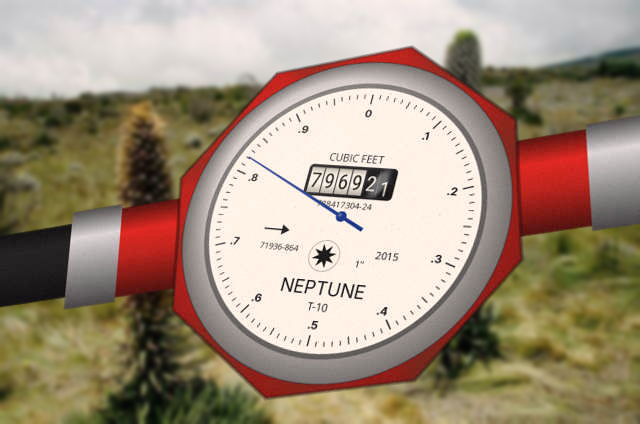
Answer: 796920.82 ft³
